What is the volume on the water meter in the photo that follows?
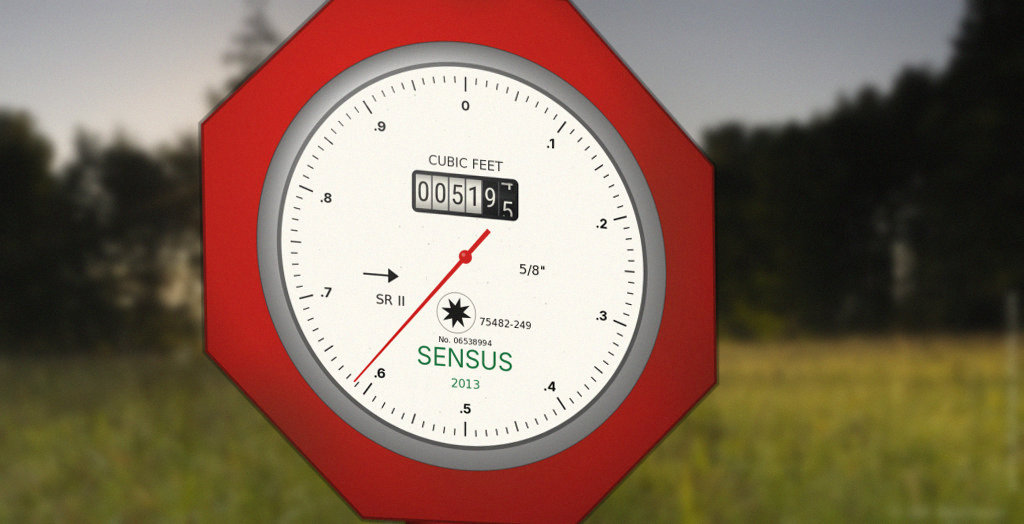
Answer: 5194.61 ft³
